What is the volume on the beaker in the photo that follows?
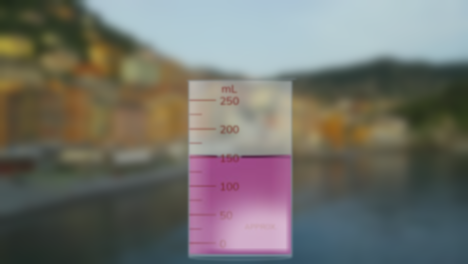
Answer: 150 mL
